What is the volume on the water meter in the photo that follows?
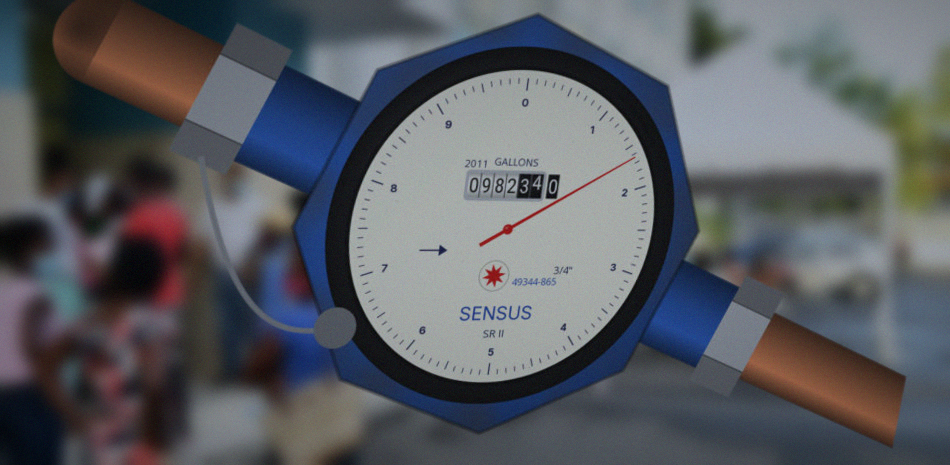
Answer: 982341.6 gal
